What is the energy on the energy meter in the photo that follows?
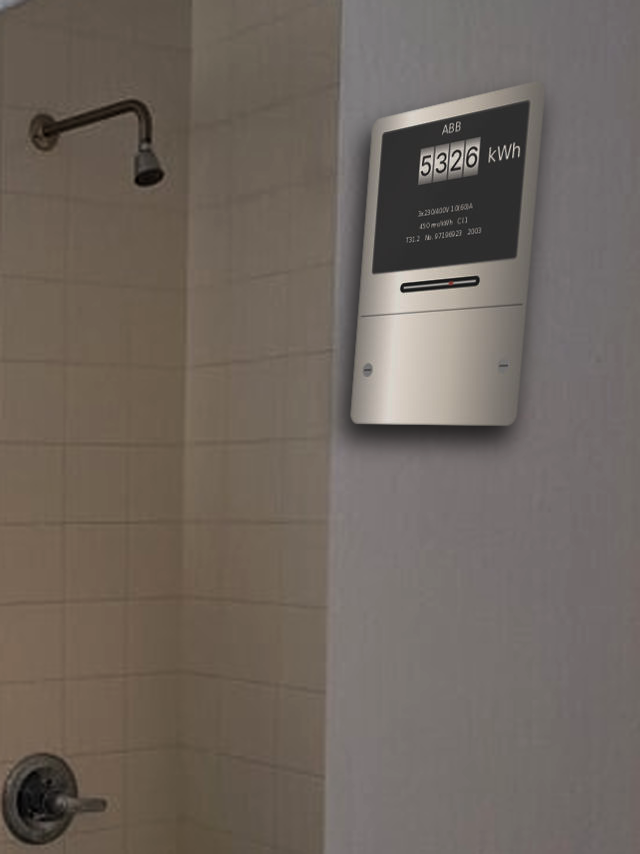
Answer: 5326 kWh
